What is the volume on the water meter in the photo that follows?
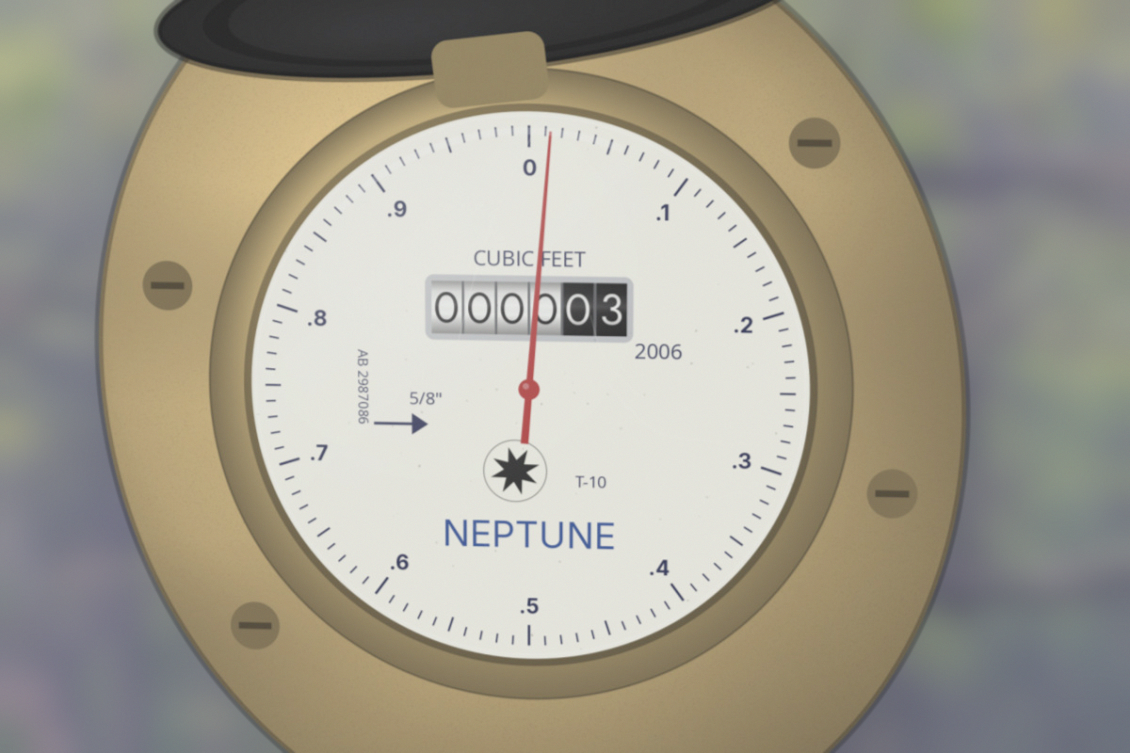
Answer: 3.01 ft³
